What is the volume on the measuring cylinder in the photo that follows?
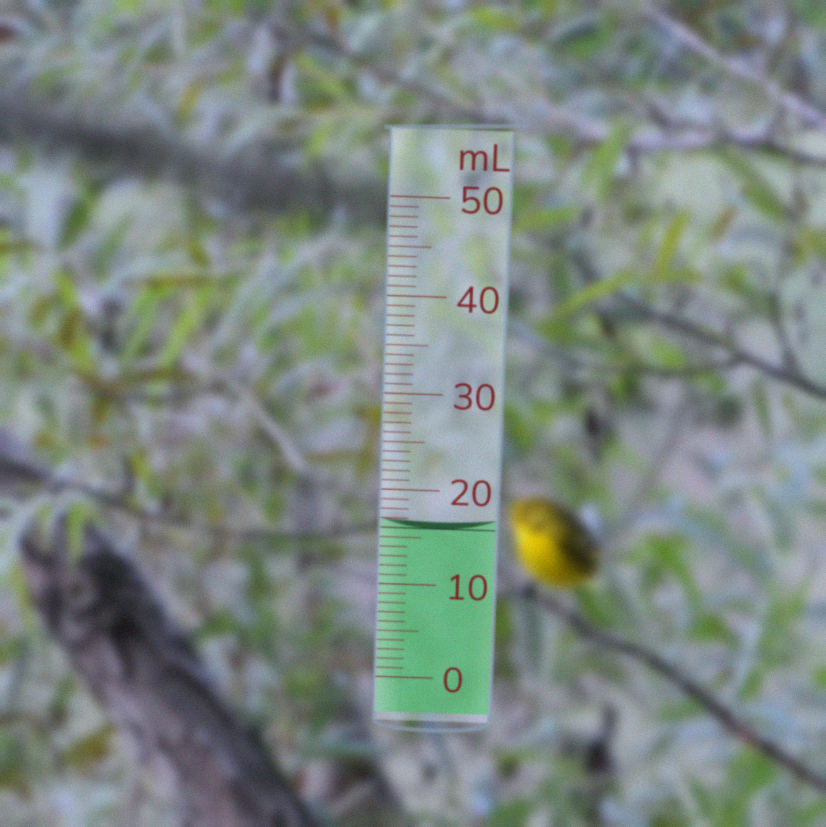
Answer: 16 mL
